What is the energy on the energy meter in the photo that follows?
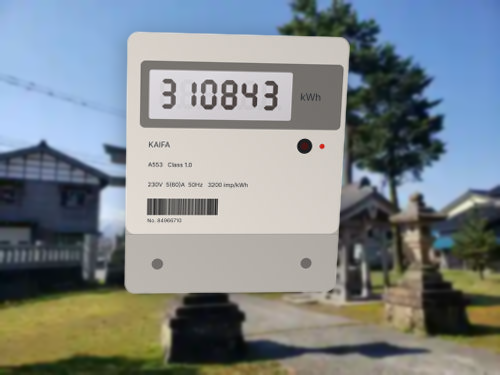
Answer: 310843 kWh
